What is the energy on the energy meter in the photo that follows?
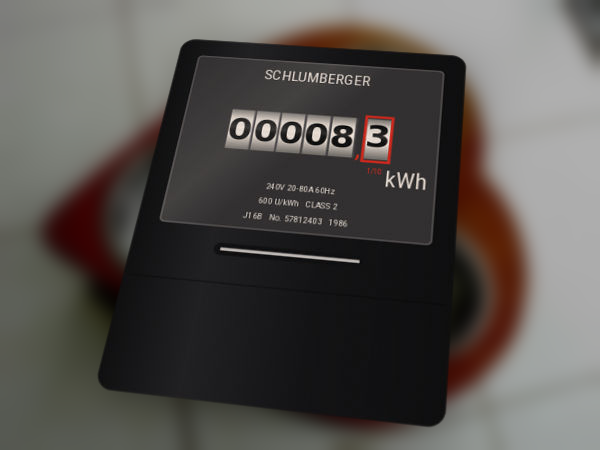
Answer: 8.3 kWh
